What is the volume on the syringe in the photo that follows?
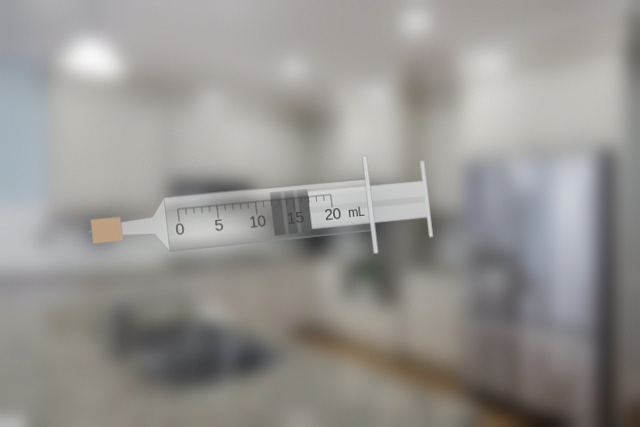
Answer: 12 mL
